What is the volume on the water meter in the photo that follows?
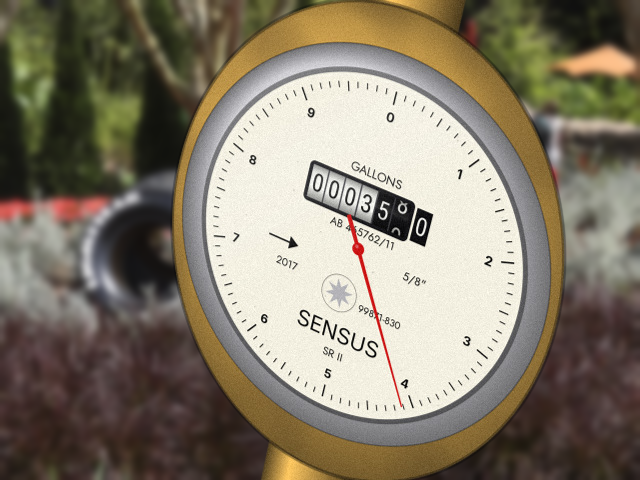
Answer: 3584.1 gal
